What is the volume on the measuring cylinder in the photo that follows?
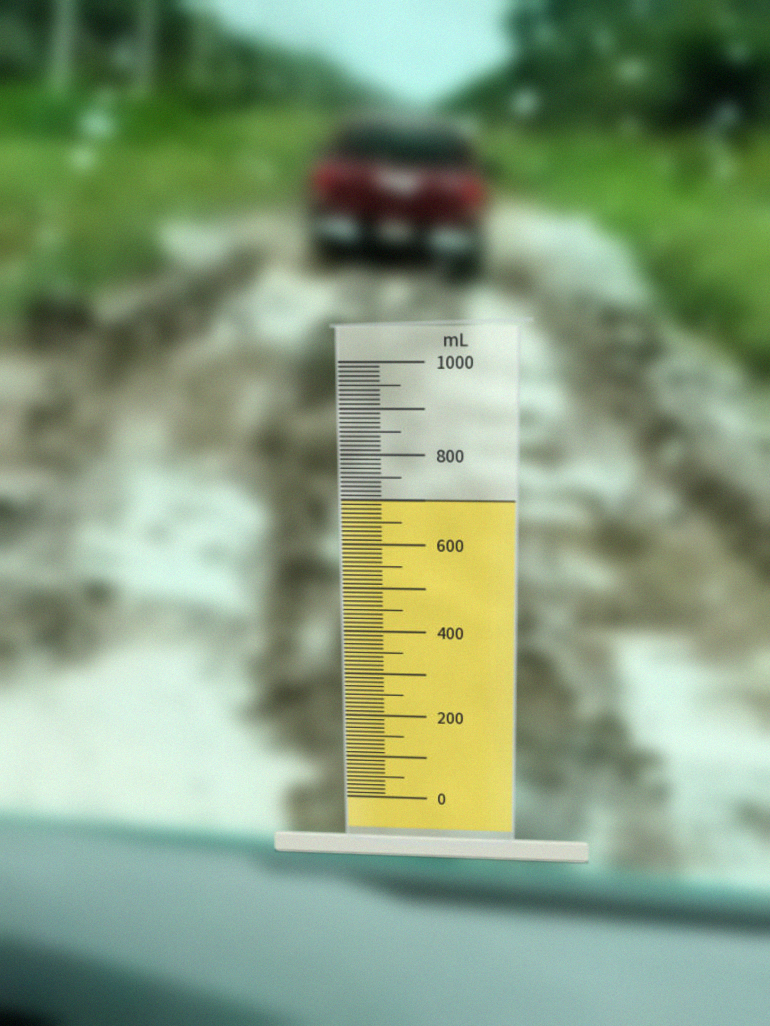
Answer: 700 mL
